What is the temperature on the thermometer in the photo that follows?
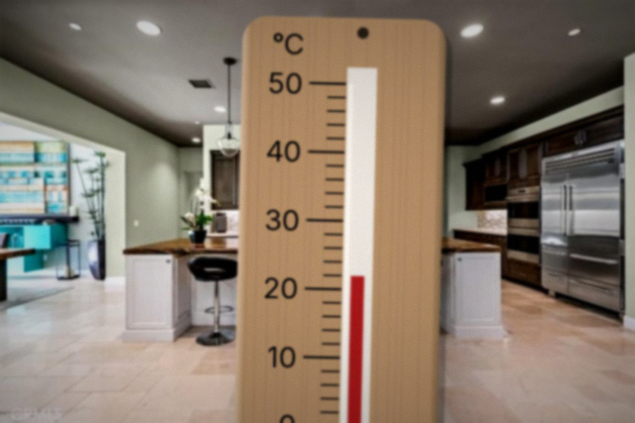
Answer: 22 °C
